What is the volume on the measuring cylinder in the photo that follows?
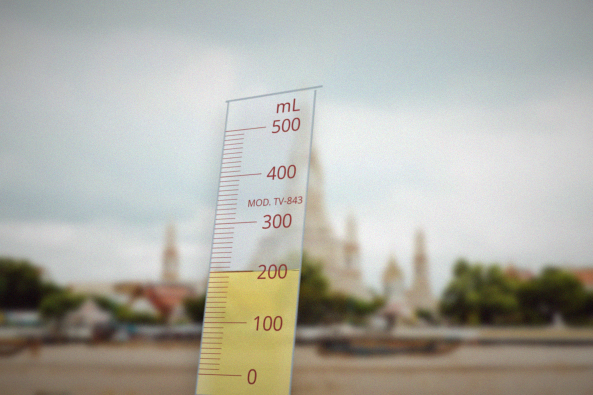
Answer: 200 mL
